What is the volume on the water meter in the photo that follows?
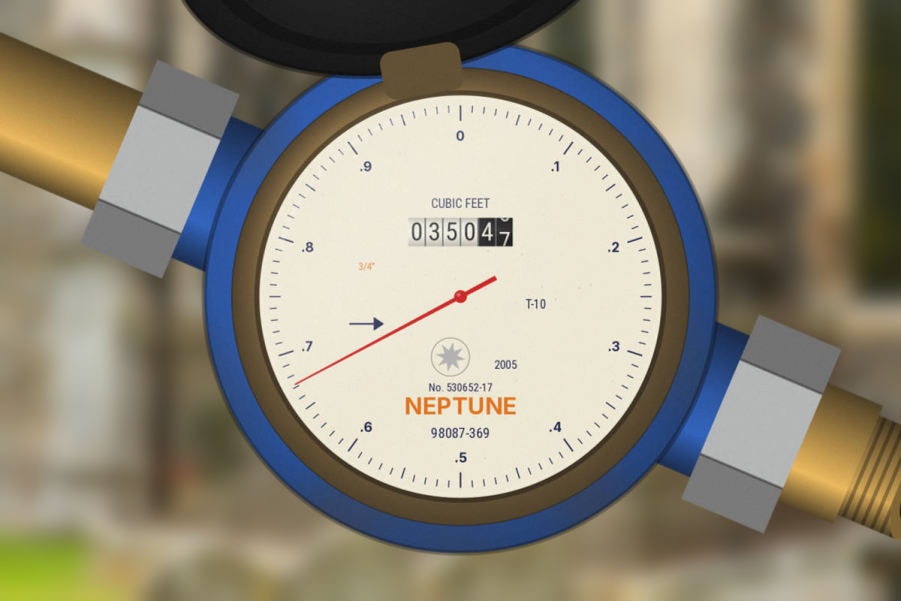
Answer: 35046.67 ft³
